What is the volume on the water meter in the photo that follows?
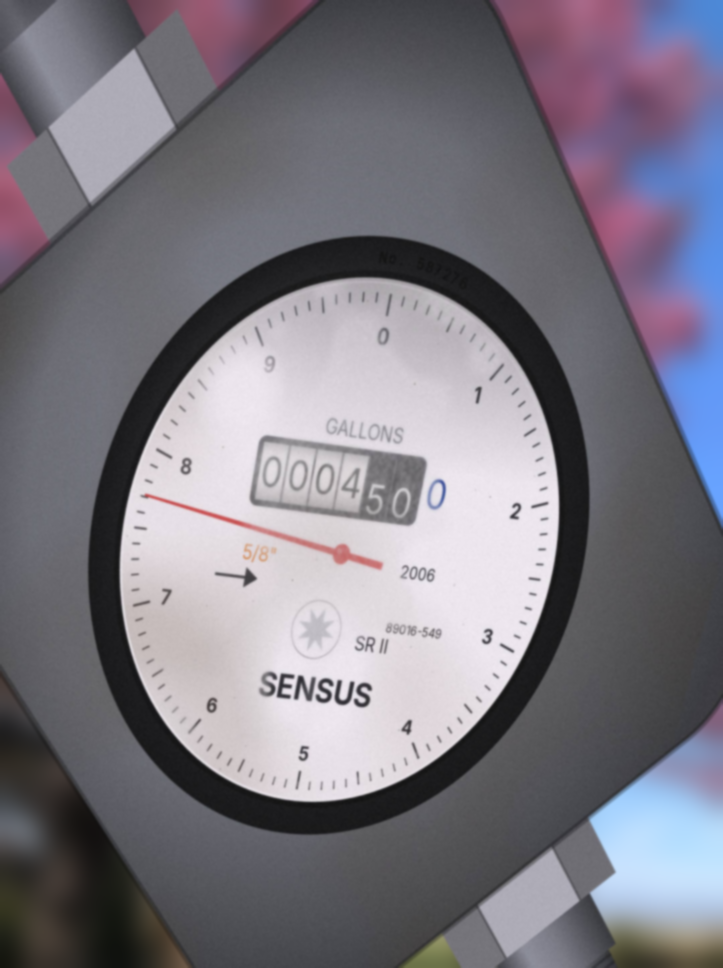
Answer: 4497.7 gal
